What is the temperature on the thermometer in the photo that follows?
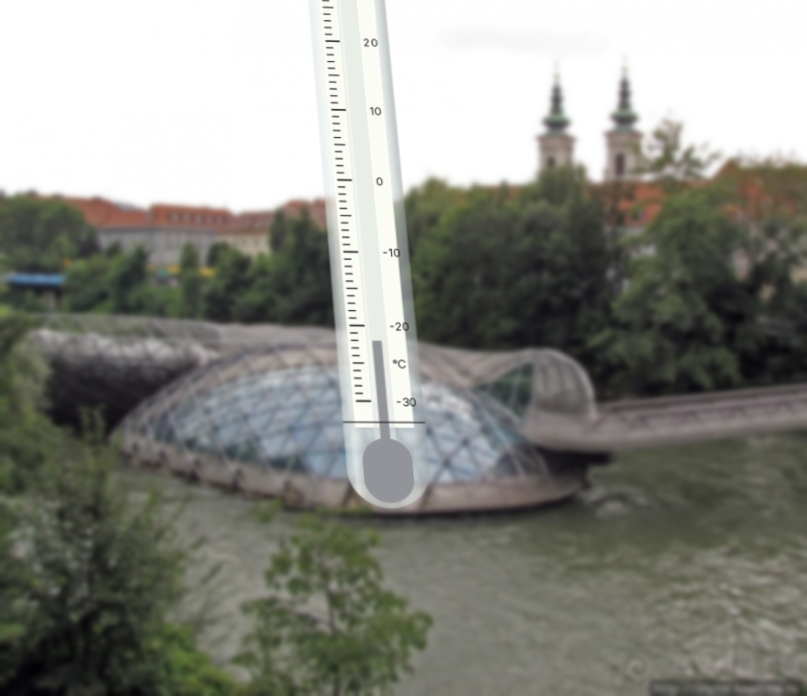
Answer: -22 °C
